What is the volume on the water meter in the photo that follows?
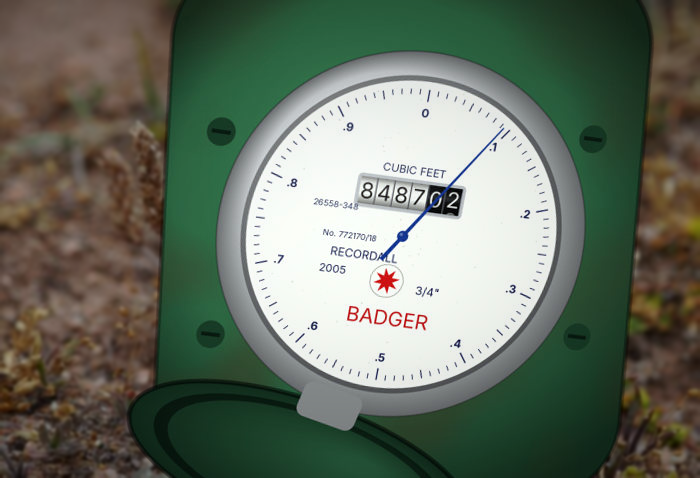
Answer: 848702.09 ft³
